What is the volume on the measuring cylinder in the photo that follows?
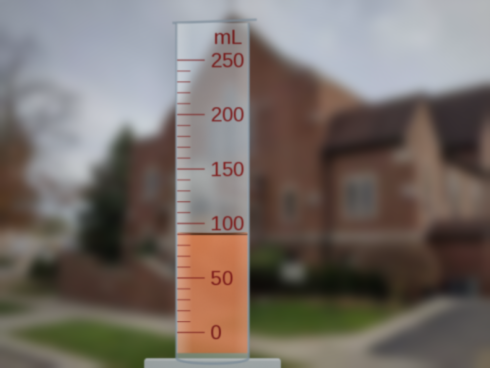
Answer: 90 mL
